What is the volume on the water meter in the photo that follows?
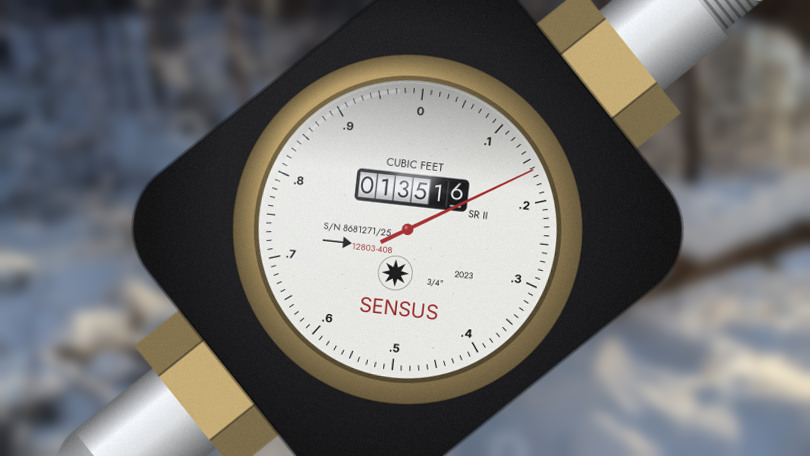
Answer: 13516.16 ft³
